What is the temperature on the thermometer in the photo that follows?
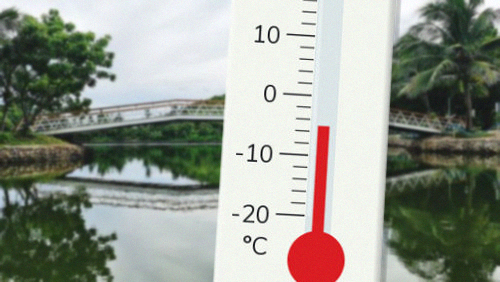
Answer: -5 °C
